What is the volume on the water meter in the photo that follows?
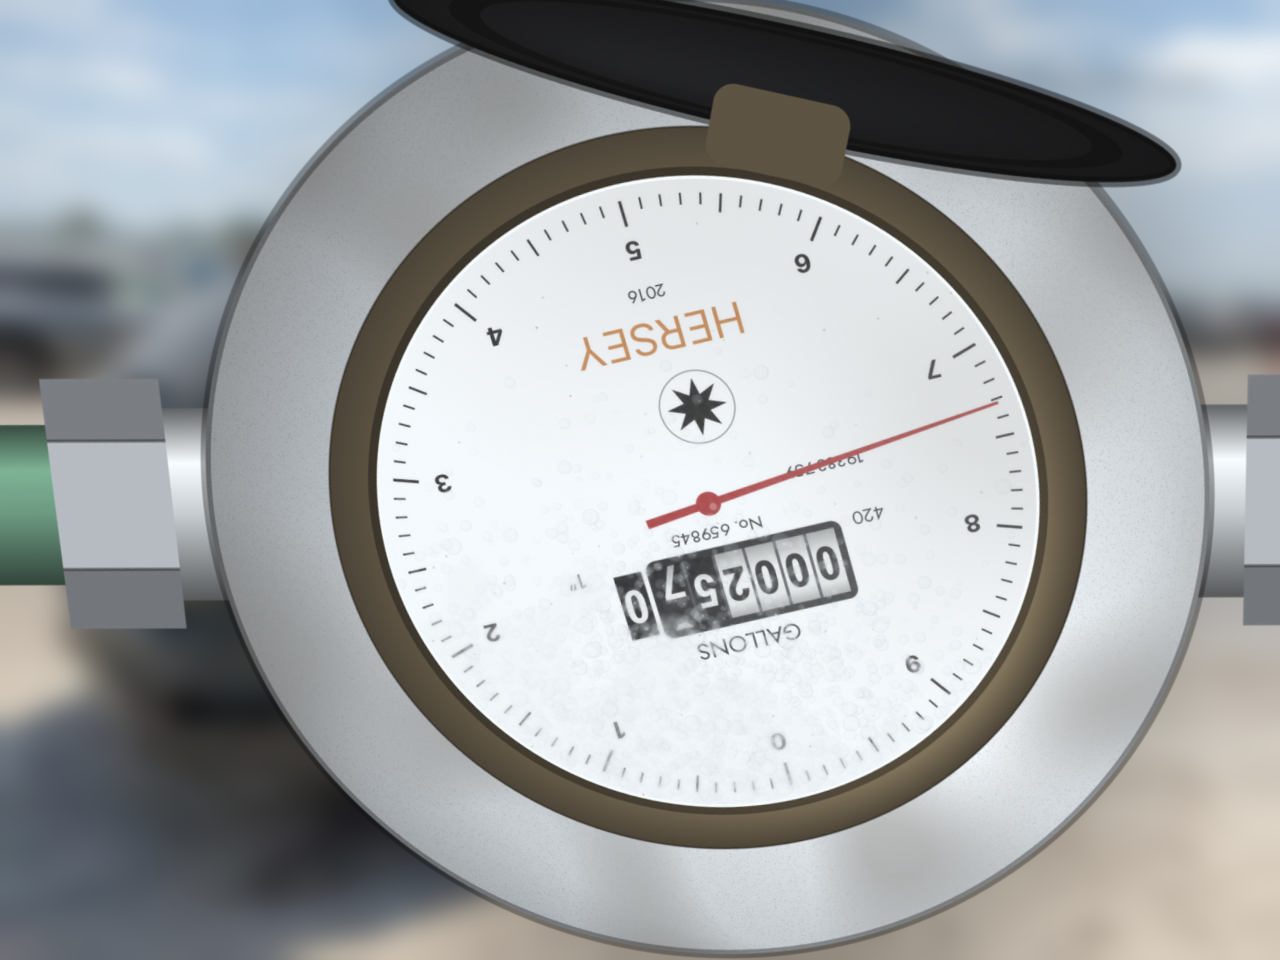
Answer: 2567.3 gal
